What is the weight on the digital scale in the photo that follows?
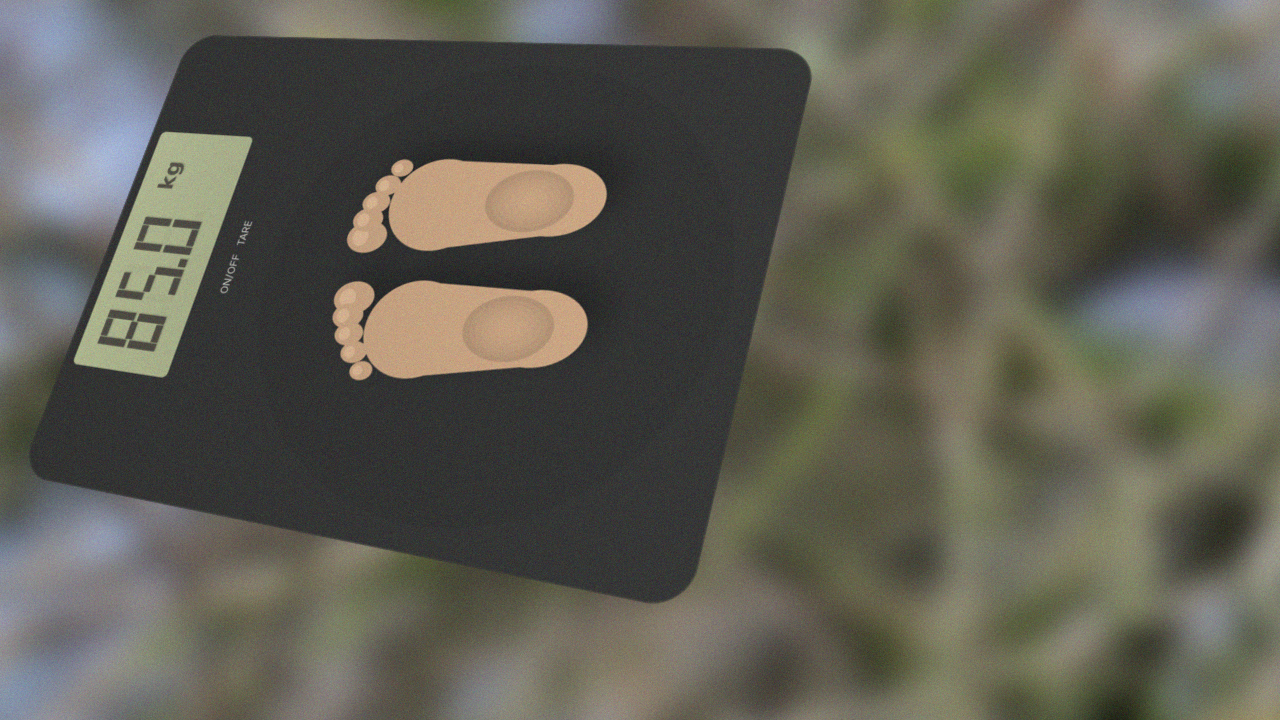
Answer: 85.0 kg
